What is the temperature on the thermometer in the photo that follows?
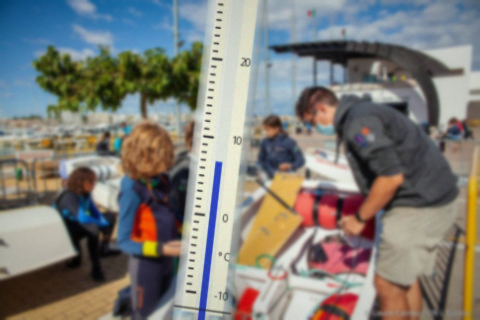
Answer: 7 °C
